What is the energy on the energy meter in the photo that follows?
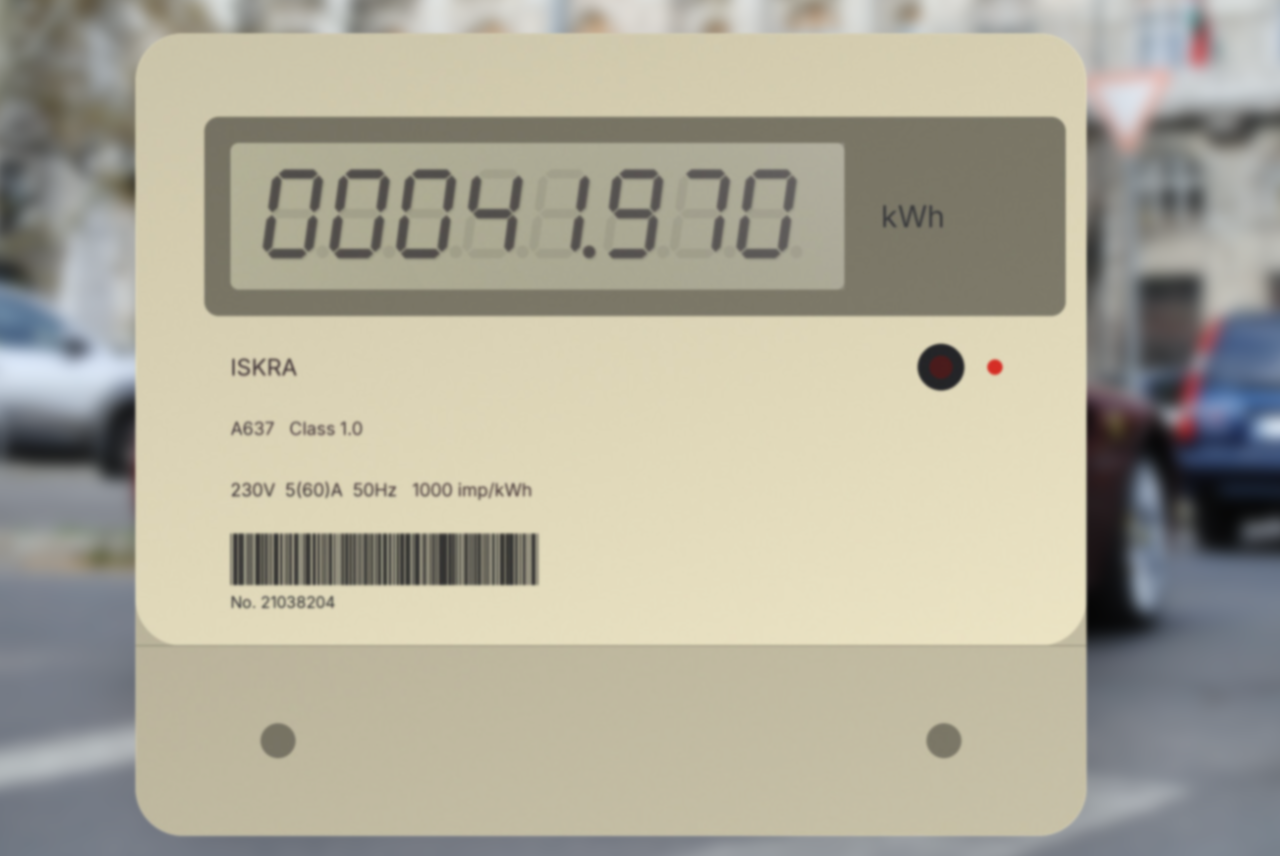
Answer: 41.970 kWh
